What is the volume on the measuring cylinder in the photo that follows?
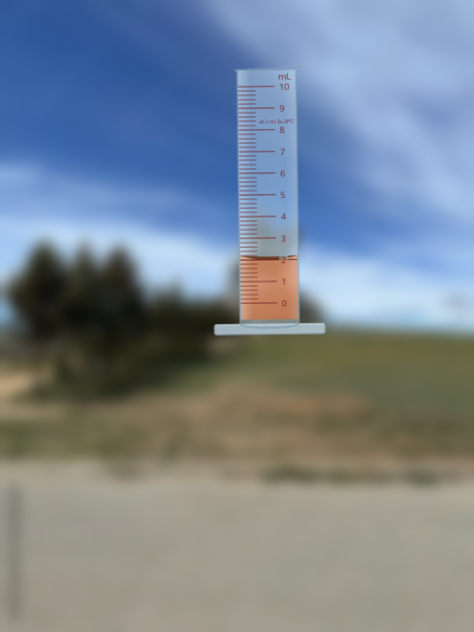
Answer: 2 mL
